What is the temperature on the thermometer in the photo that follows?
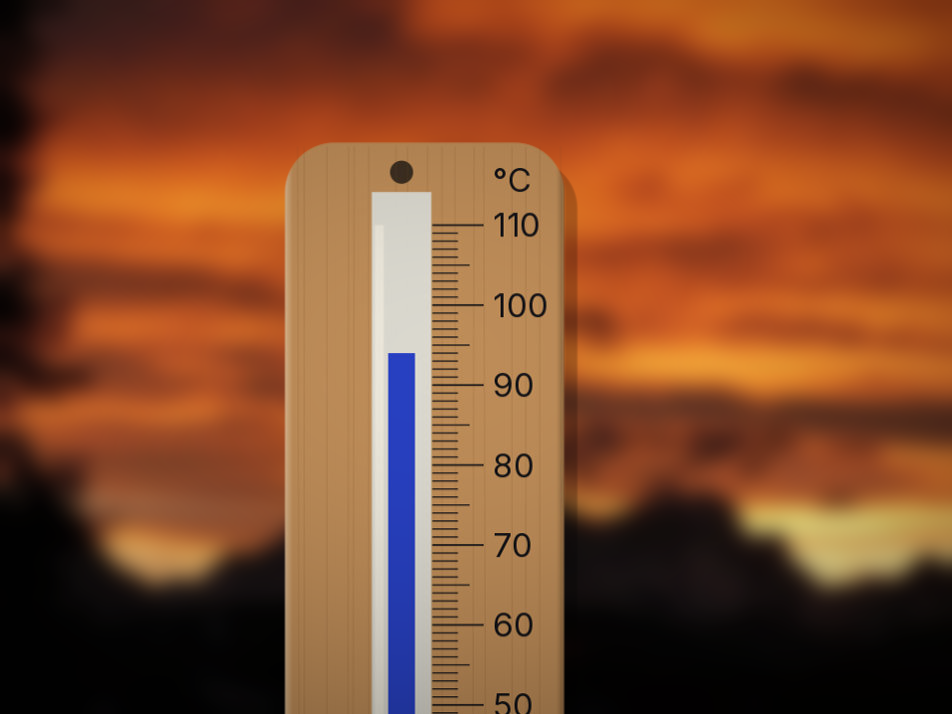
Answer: 94 °C
